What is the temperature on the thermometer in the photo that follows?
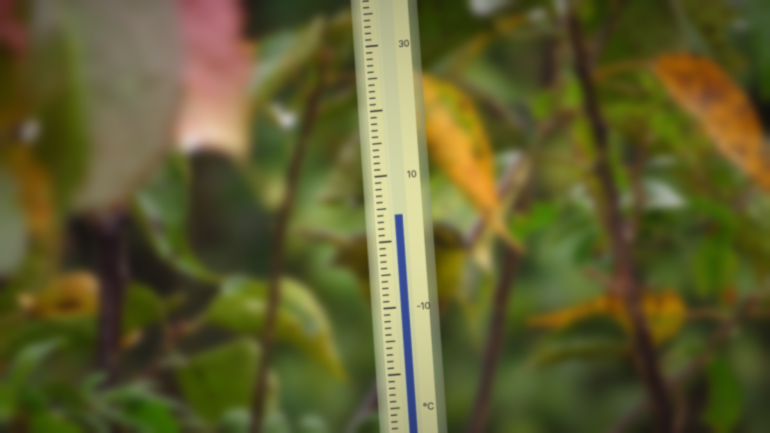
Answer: 4 °C
